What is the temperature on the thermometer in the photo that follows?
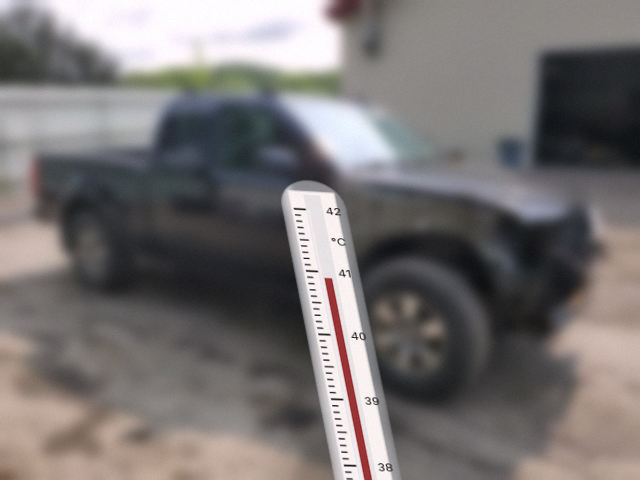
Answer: 40.9 °C
